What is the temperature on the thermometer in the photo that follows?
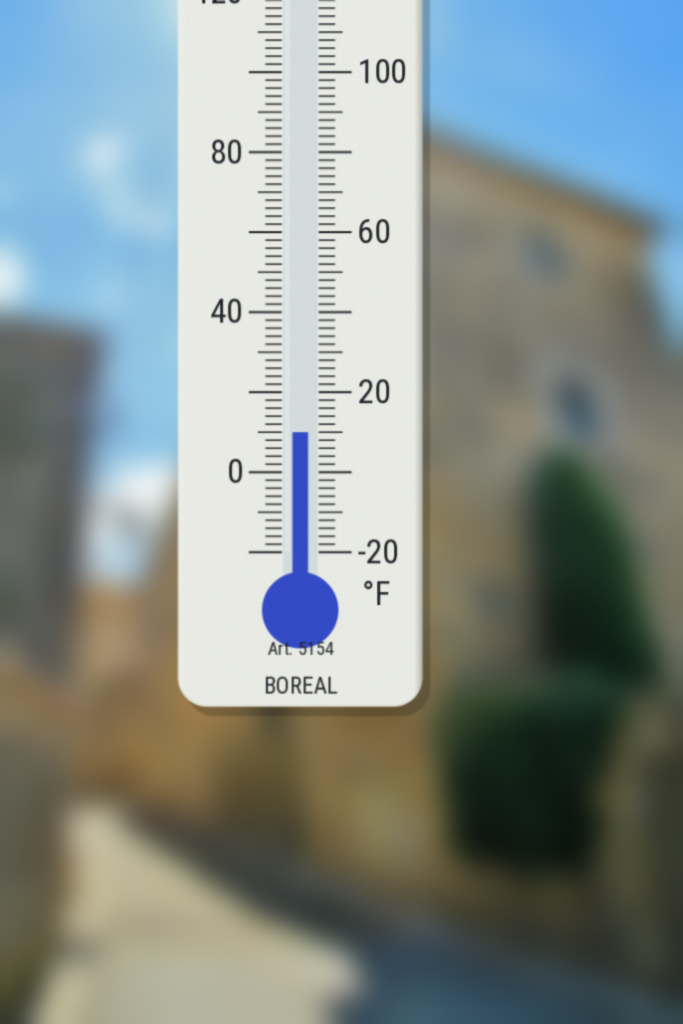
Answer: 10 °F
